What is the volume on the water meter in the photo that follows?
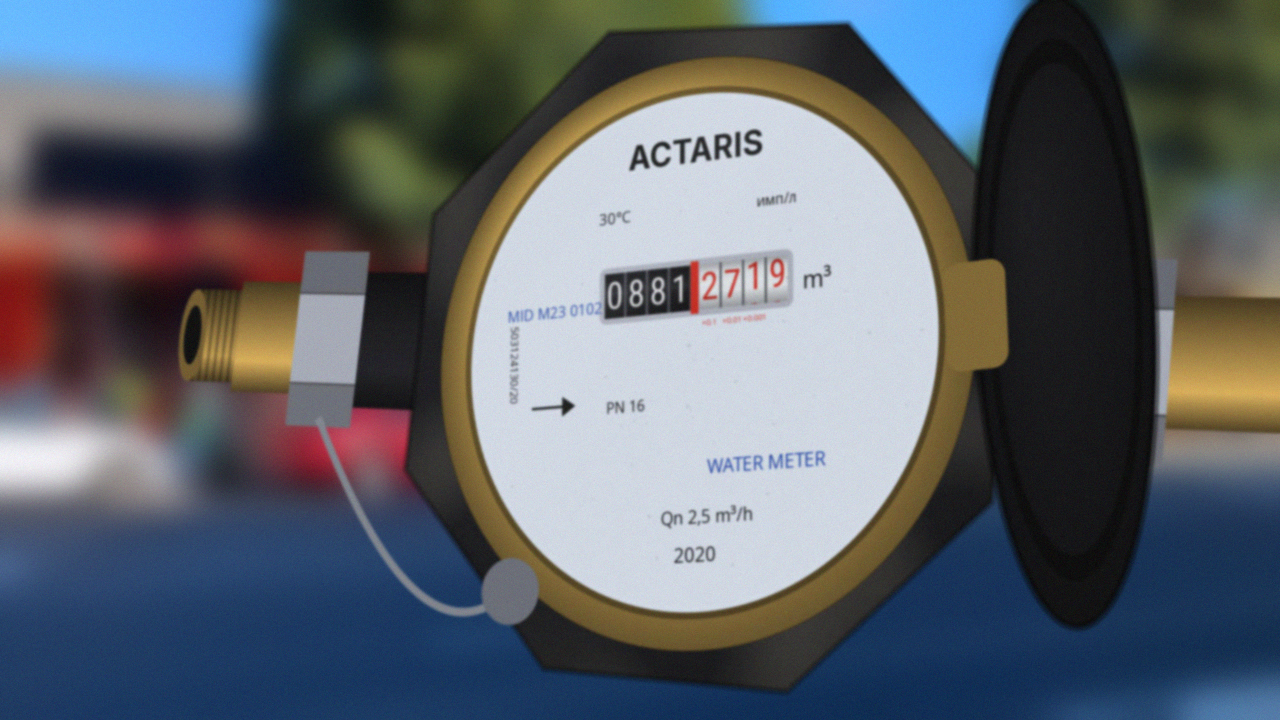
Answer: 881.2719 m³
